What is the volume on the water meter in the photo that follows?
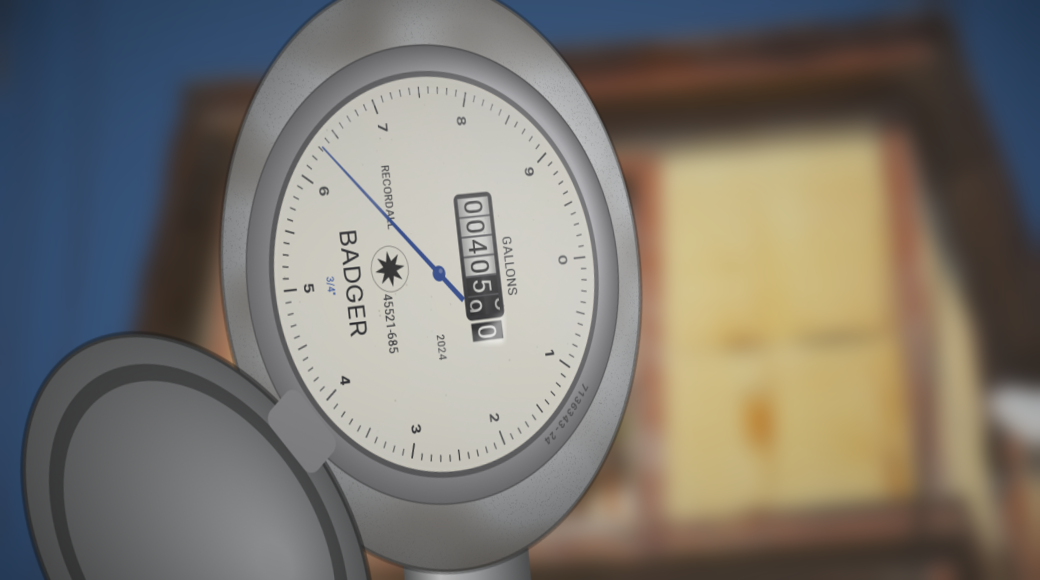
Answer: 40586.3 gal
